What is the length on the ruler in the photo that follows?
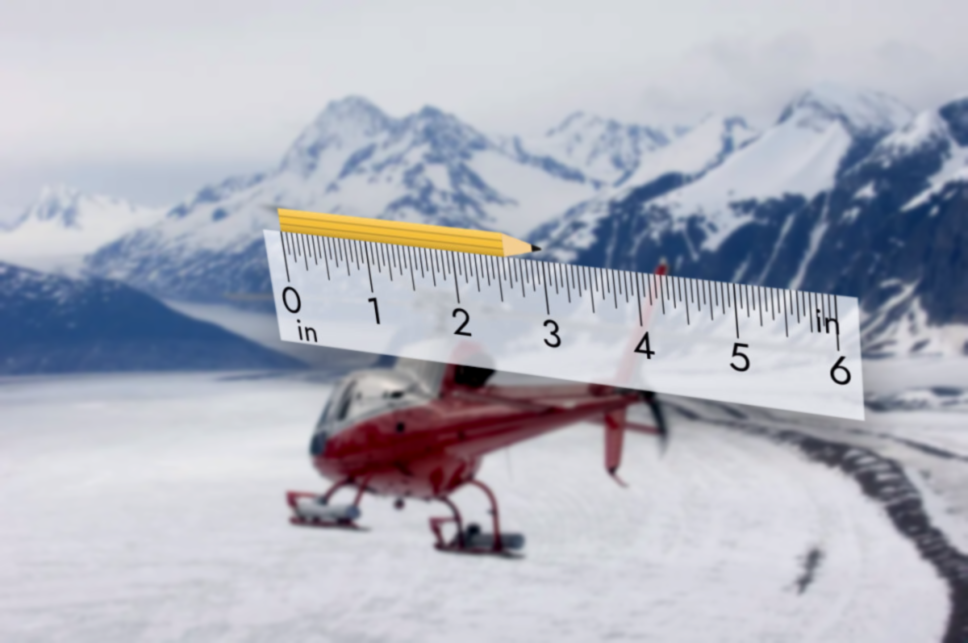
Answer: 3 in
